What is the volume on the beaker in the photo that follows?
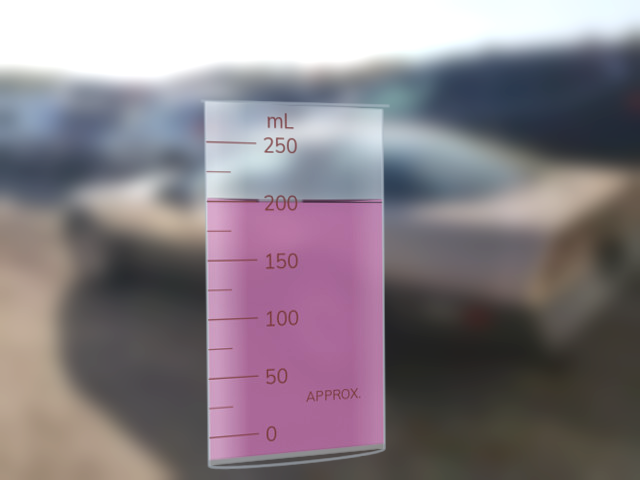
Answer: 200 mL
